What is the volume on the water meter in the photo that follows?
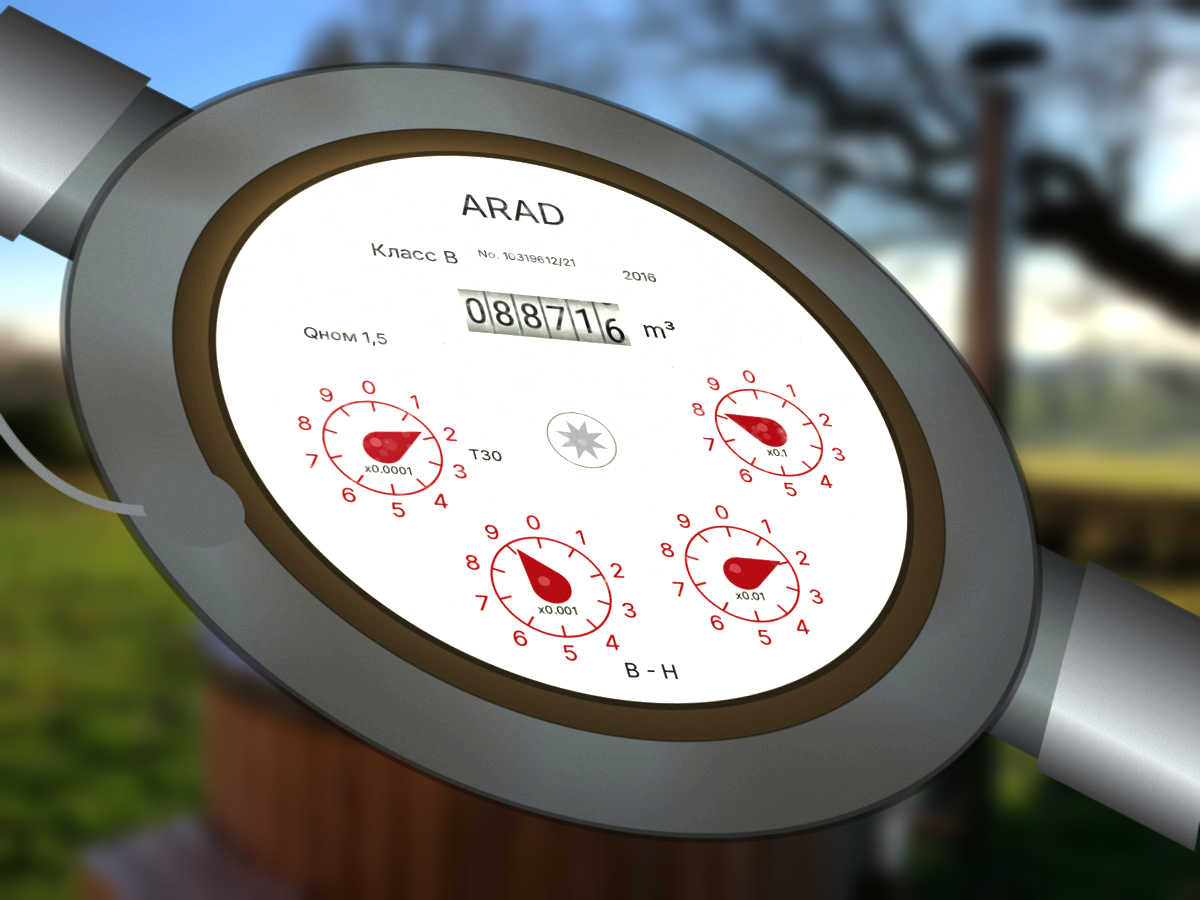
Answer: 88715.8191 m³
